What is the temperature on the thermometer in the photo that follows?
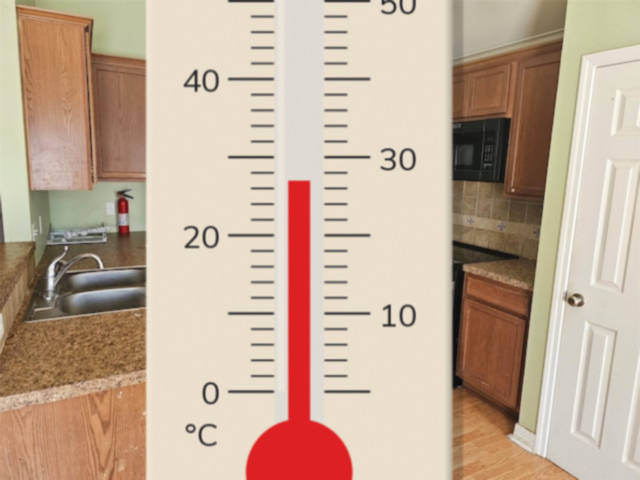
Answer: 27 °C
